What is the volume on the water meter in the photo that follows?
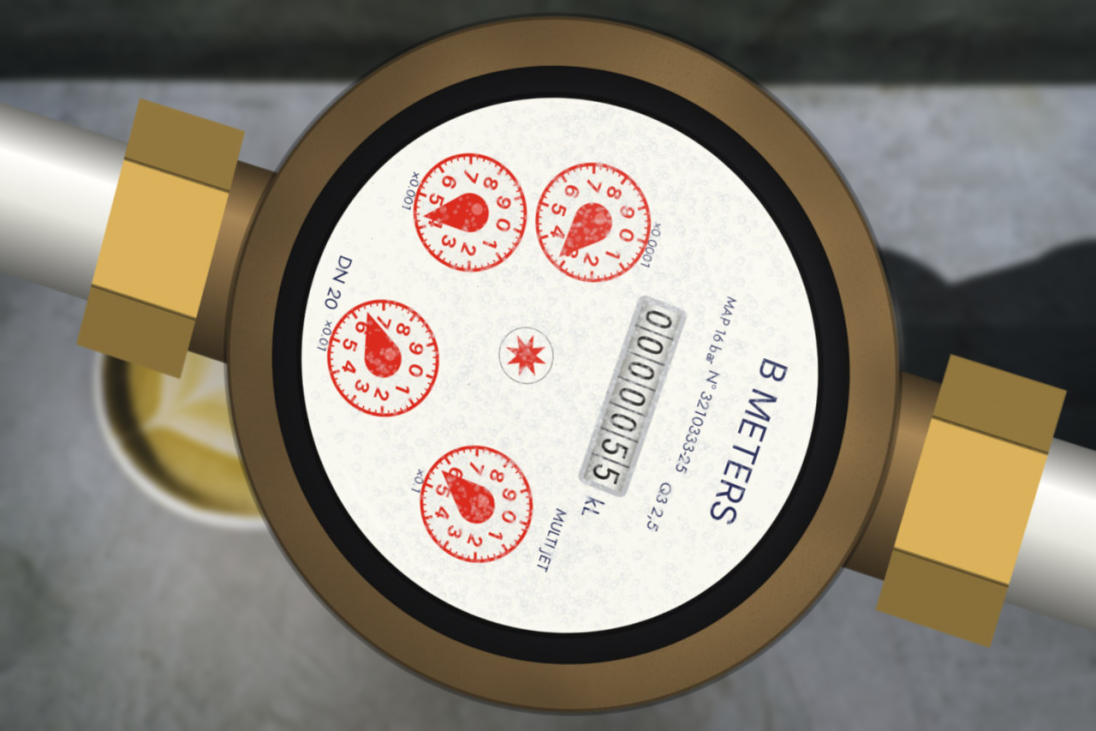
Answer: 55.5643 kL
